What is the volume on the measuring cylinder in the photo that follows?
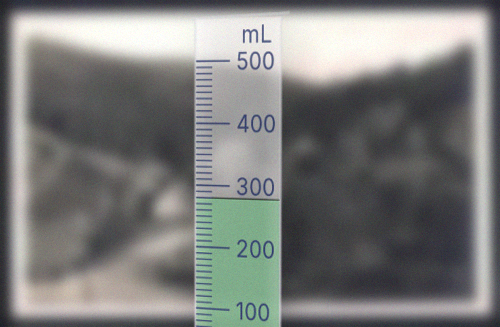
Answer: 280 mL
